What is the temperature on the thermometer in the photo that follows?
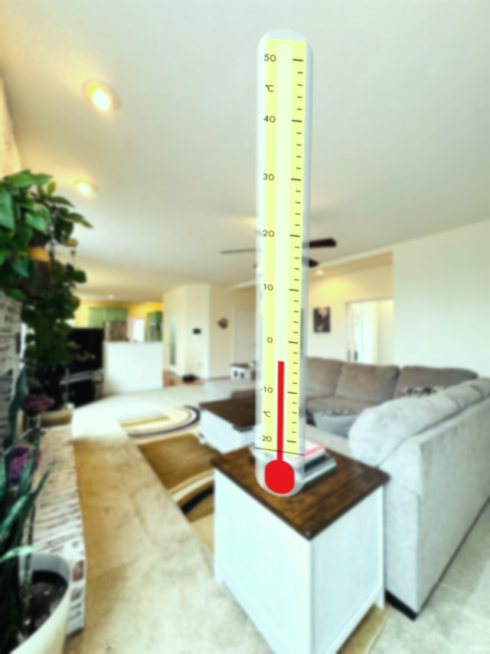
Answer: -4 °C
